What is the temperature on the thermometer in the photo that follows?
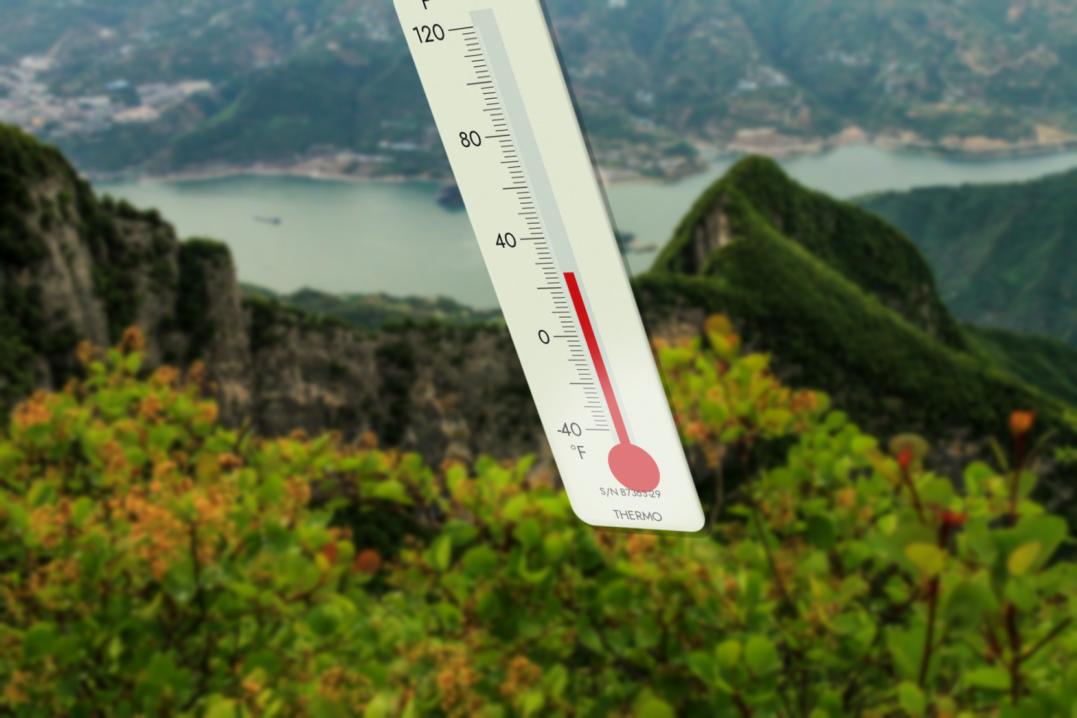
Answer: 26 °F
